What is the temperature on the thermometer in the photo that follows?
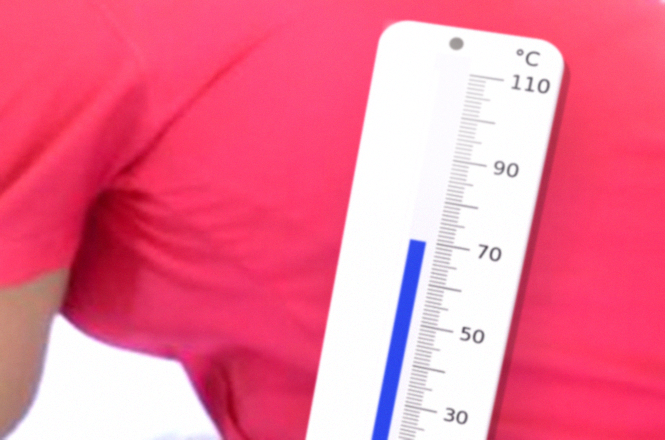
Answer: 70 °C
